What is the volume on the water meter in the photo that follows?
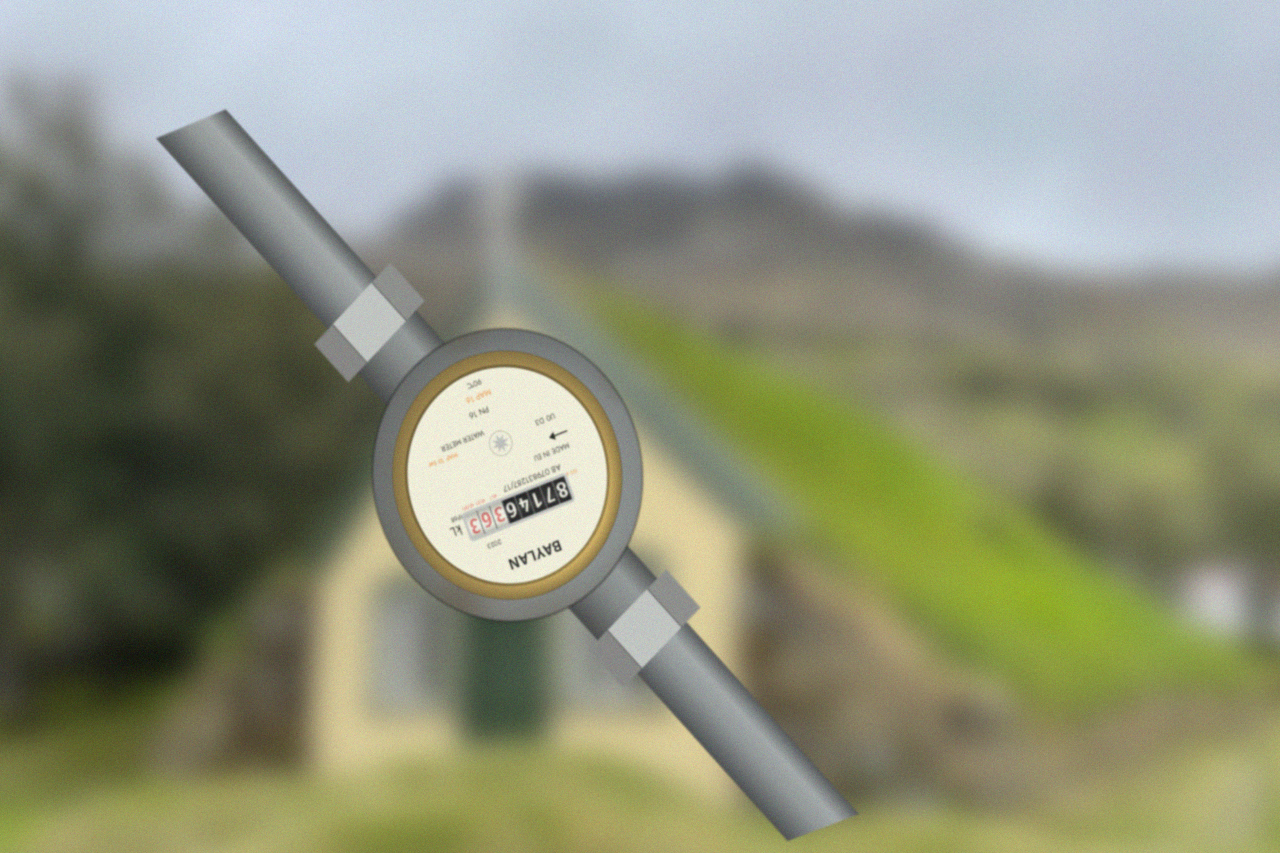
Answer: 87146.363 kL
